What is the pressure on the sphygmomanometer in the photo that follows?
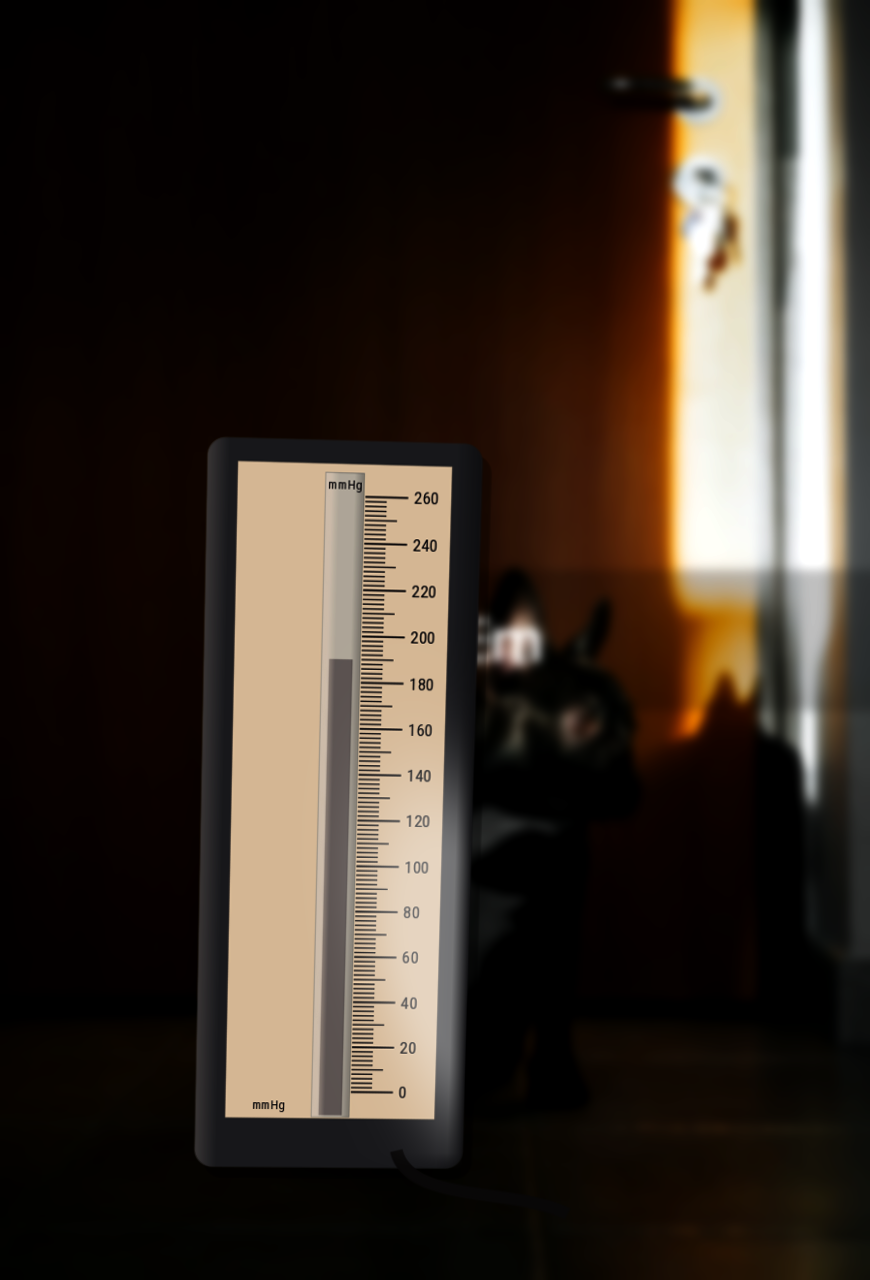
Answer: 190 mmHg
